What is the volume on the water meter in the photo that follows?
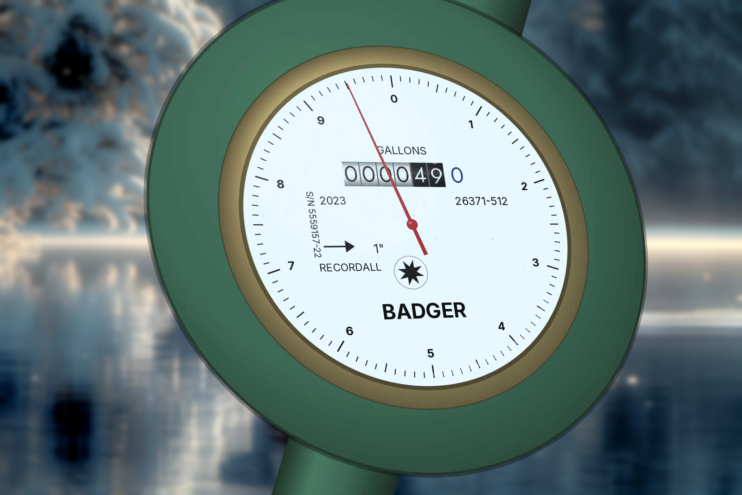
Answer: 489.5 gal
